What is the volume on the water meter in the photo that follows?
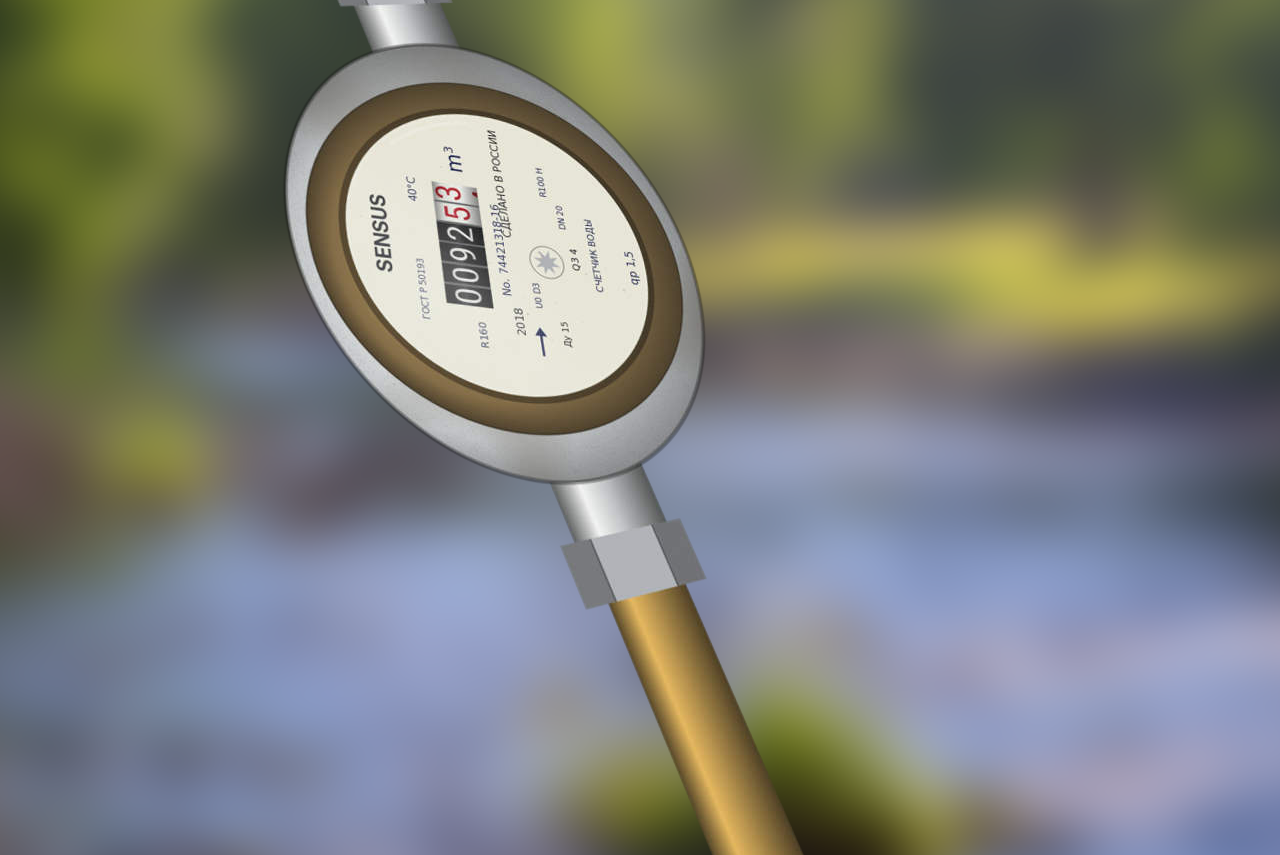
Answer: 92.53 m³
